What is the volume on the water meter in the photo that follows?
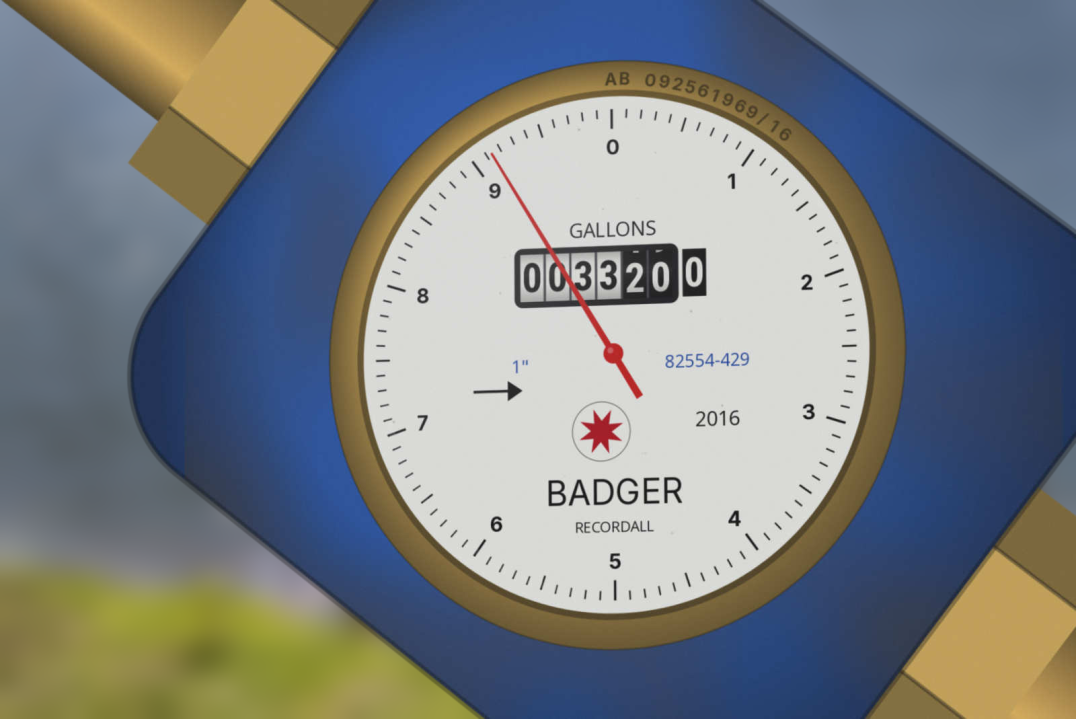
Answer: 33199.1 gal
